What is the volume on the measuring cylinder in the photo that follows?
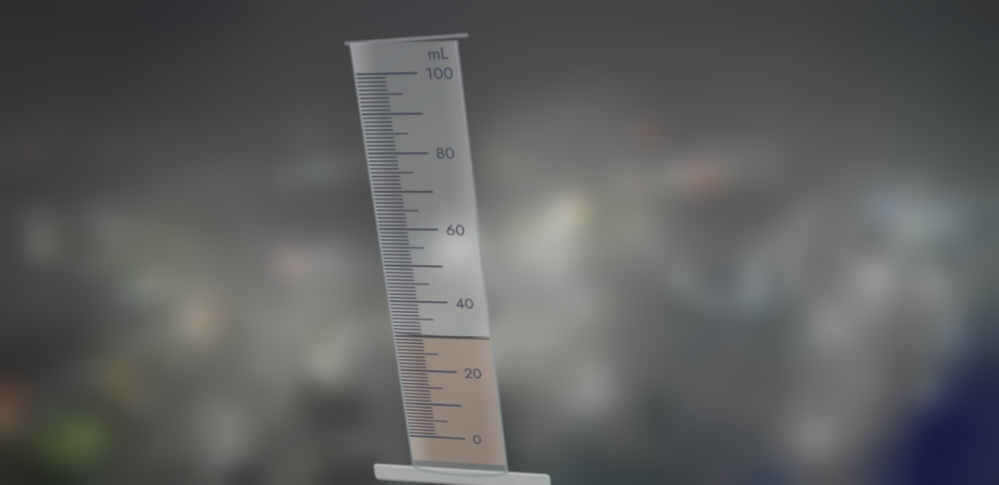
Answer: 30 mL
